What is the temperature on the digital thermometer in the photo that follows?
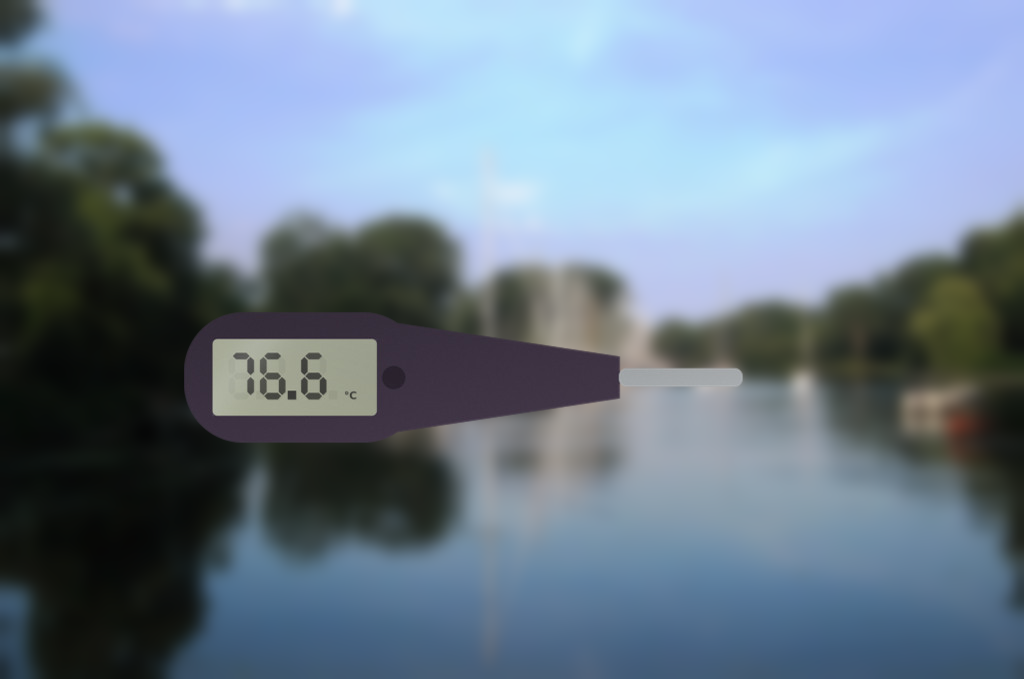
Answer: 76.6 °C
